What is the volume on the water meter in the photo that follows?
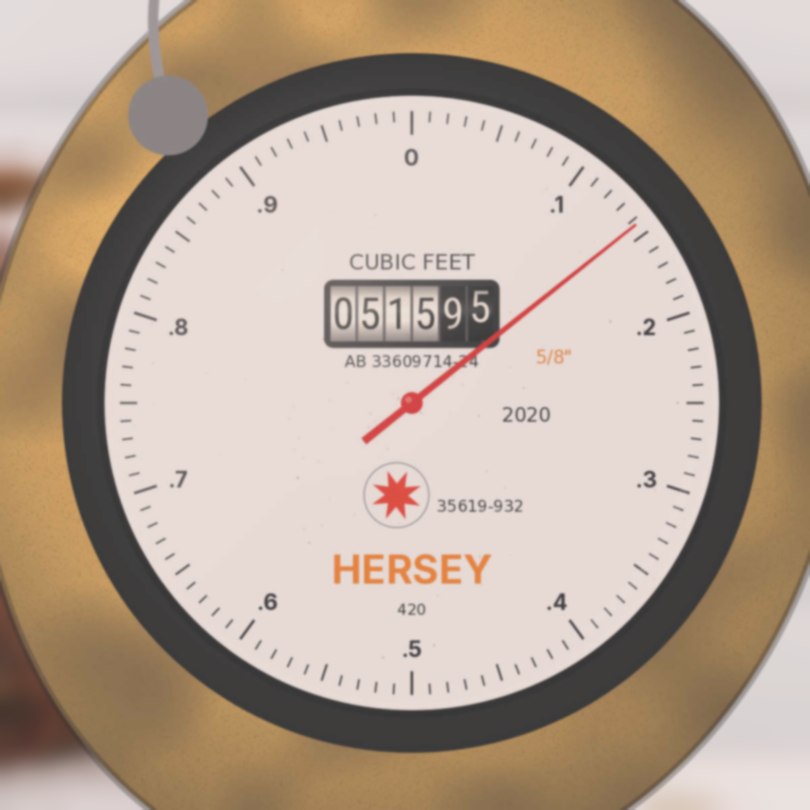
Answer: 51595.14 ft³
